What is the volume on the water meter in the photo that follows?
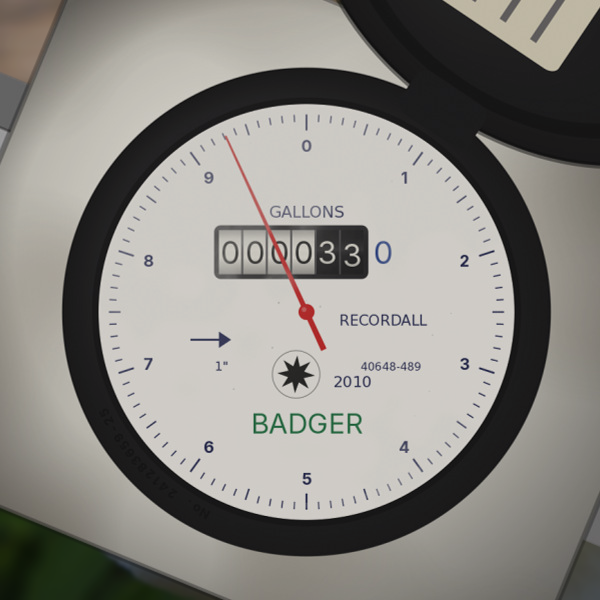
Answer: 329.3 gal
